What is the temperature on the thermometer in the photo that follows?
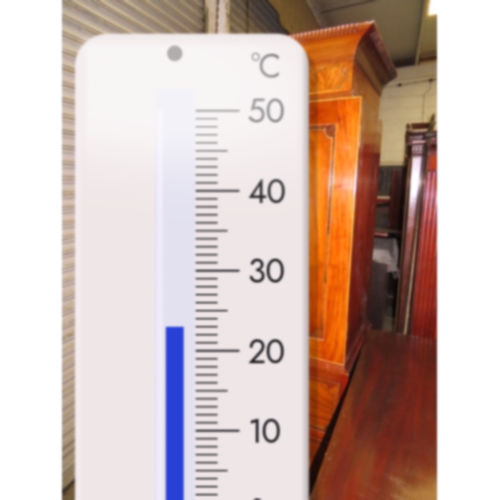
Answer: 23 °C
